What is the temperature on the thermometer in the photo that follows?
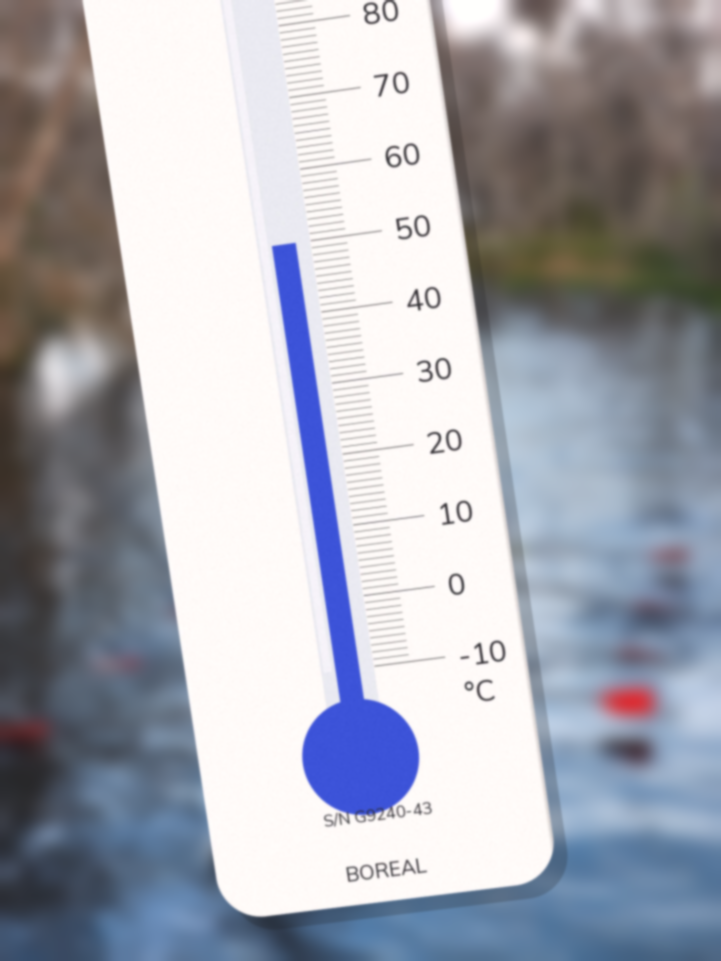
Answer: 50 °C
